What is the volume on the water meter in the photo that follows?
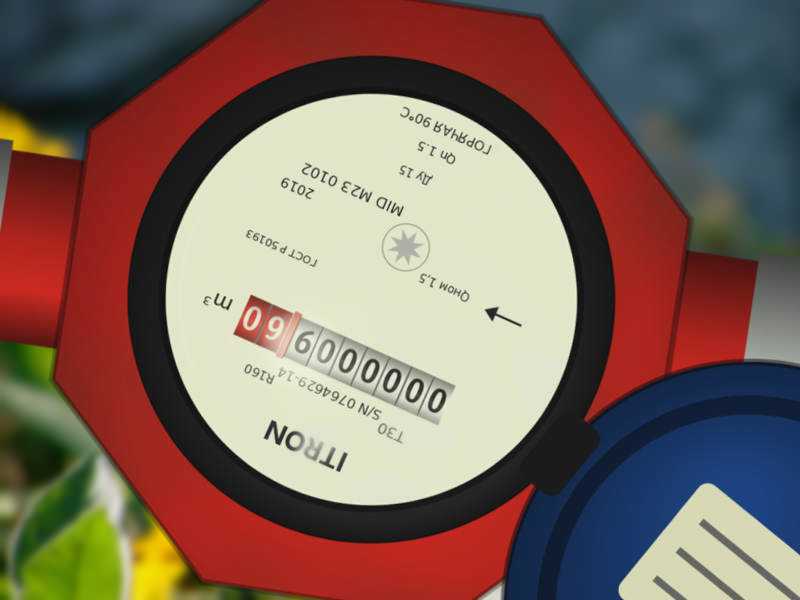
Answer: 9.60 m³
